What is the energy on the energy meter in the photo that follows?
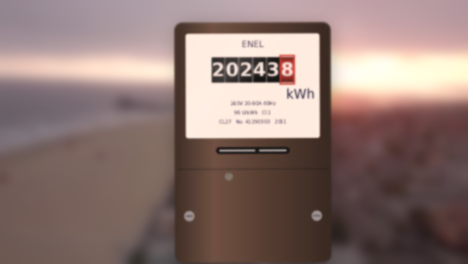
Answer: 20243.8 kWh
